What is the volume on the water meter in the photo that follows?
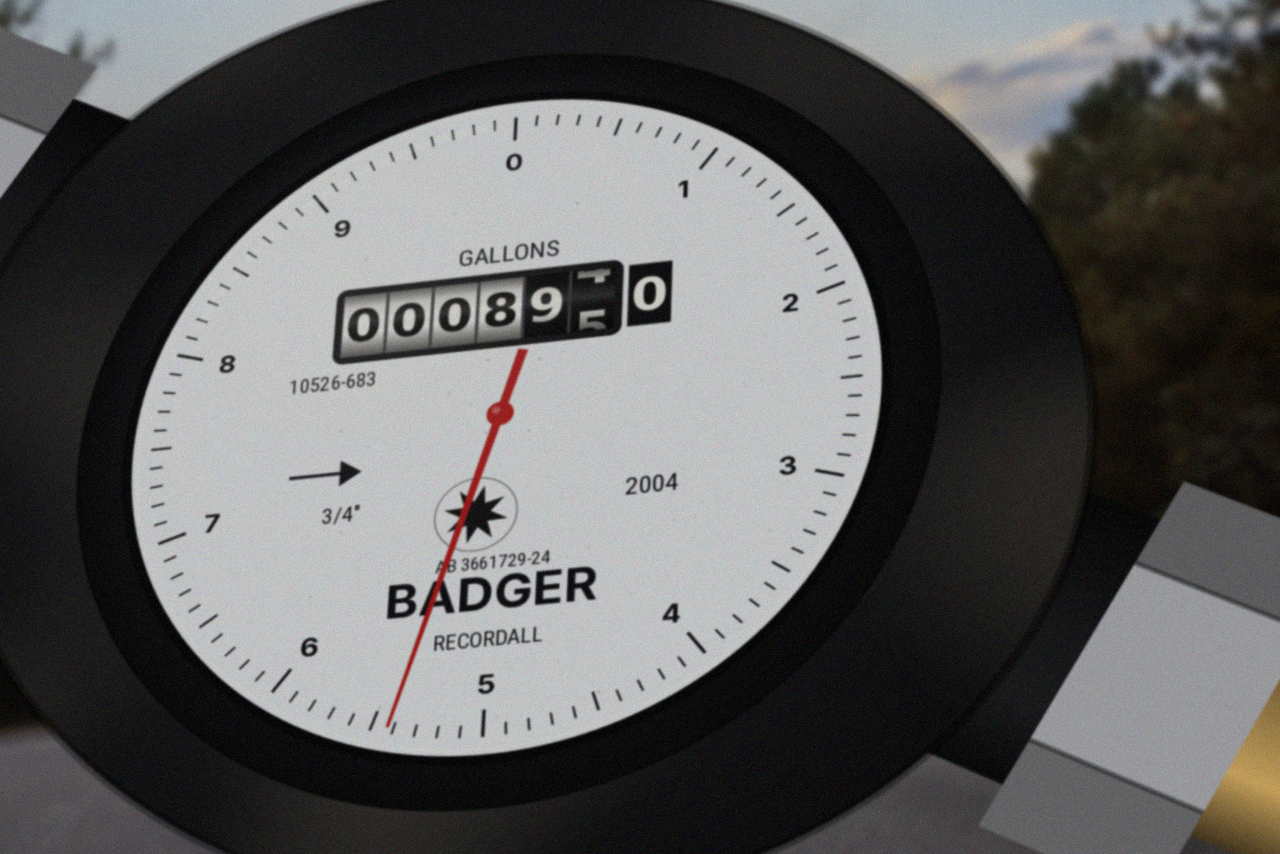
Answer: 8945.4 gal
